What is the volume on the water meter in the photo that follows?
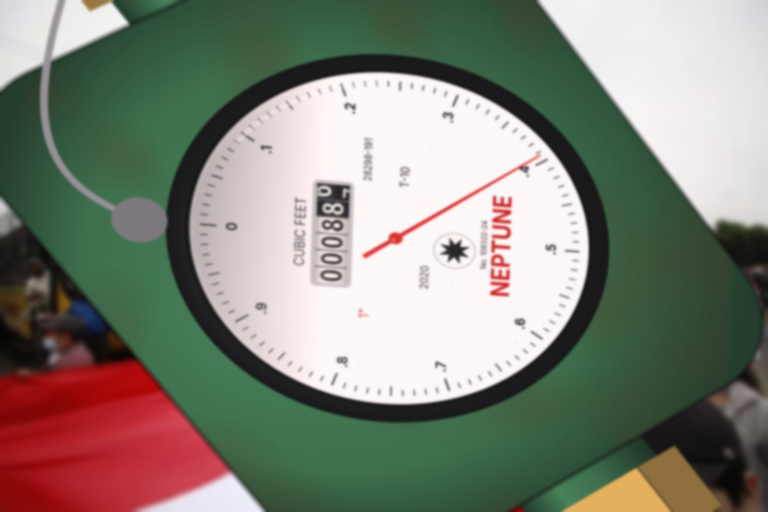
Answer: 886.39 ft³
